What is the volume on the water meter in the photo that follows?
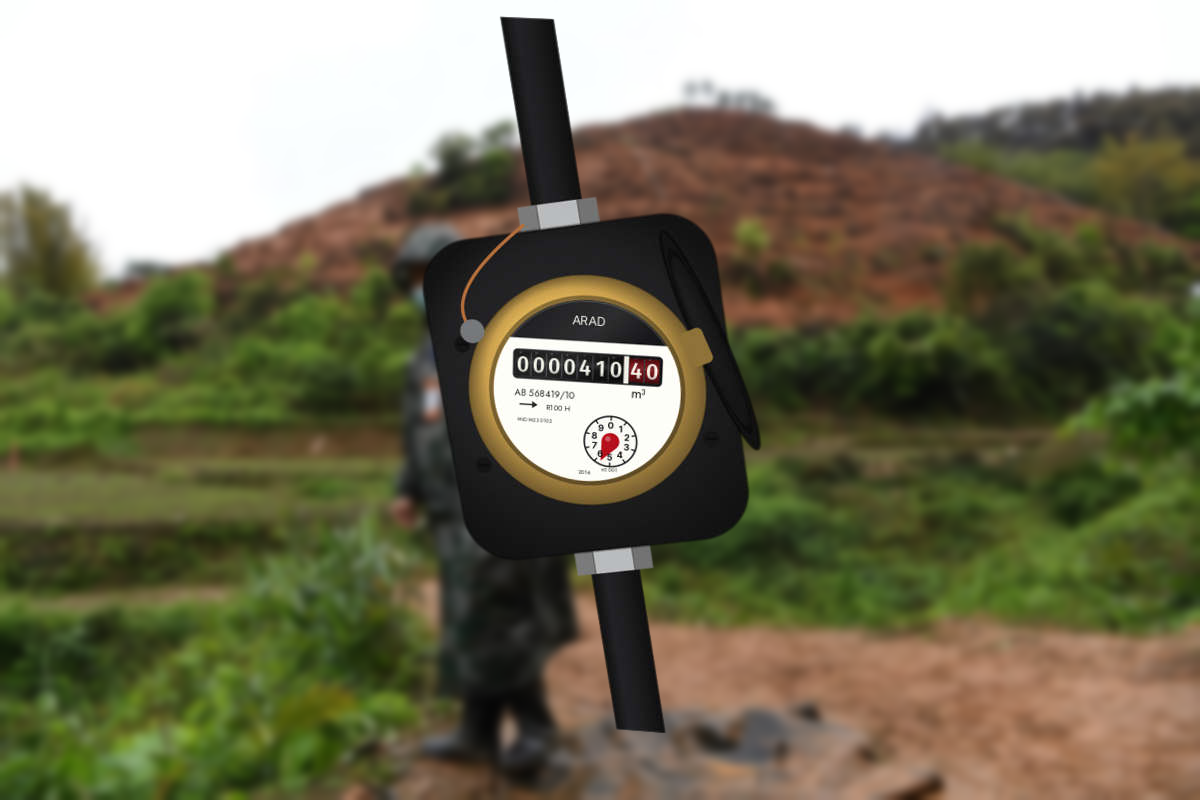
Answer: 410.405 m³
